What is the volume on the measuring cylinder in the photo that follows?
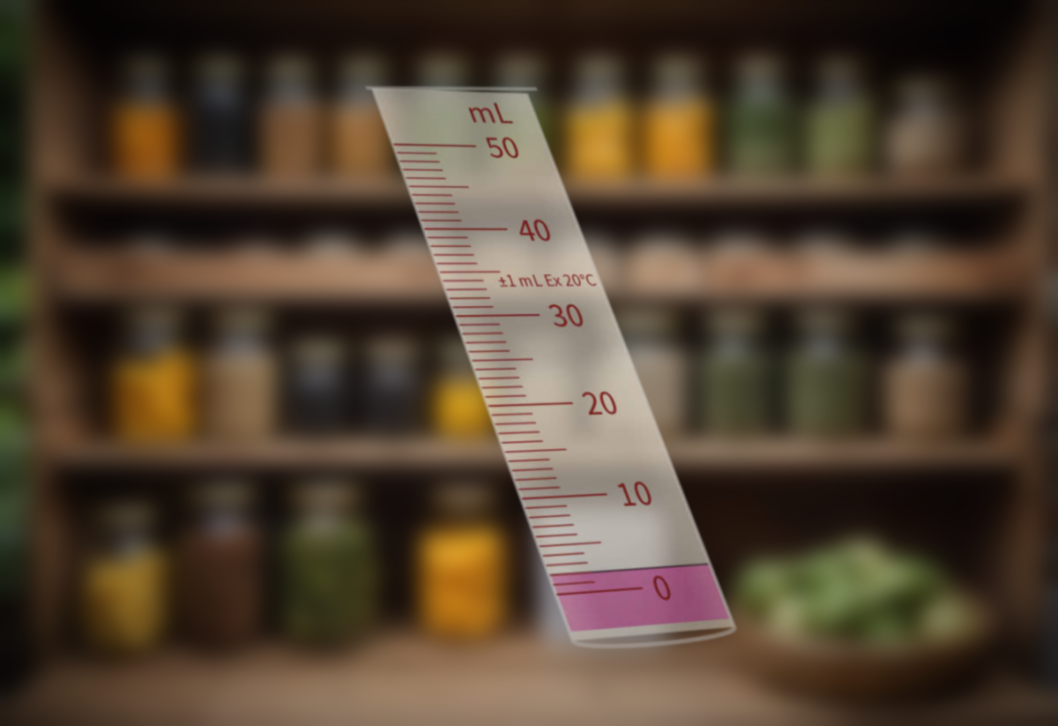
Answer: 2 mL
